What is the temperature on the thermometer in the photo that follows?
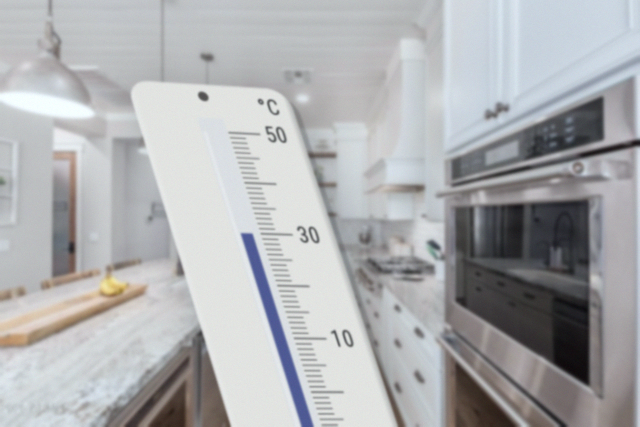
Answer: 30 °C
